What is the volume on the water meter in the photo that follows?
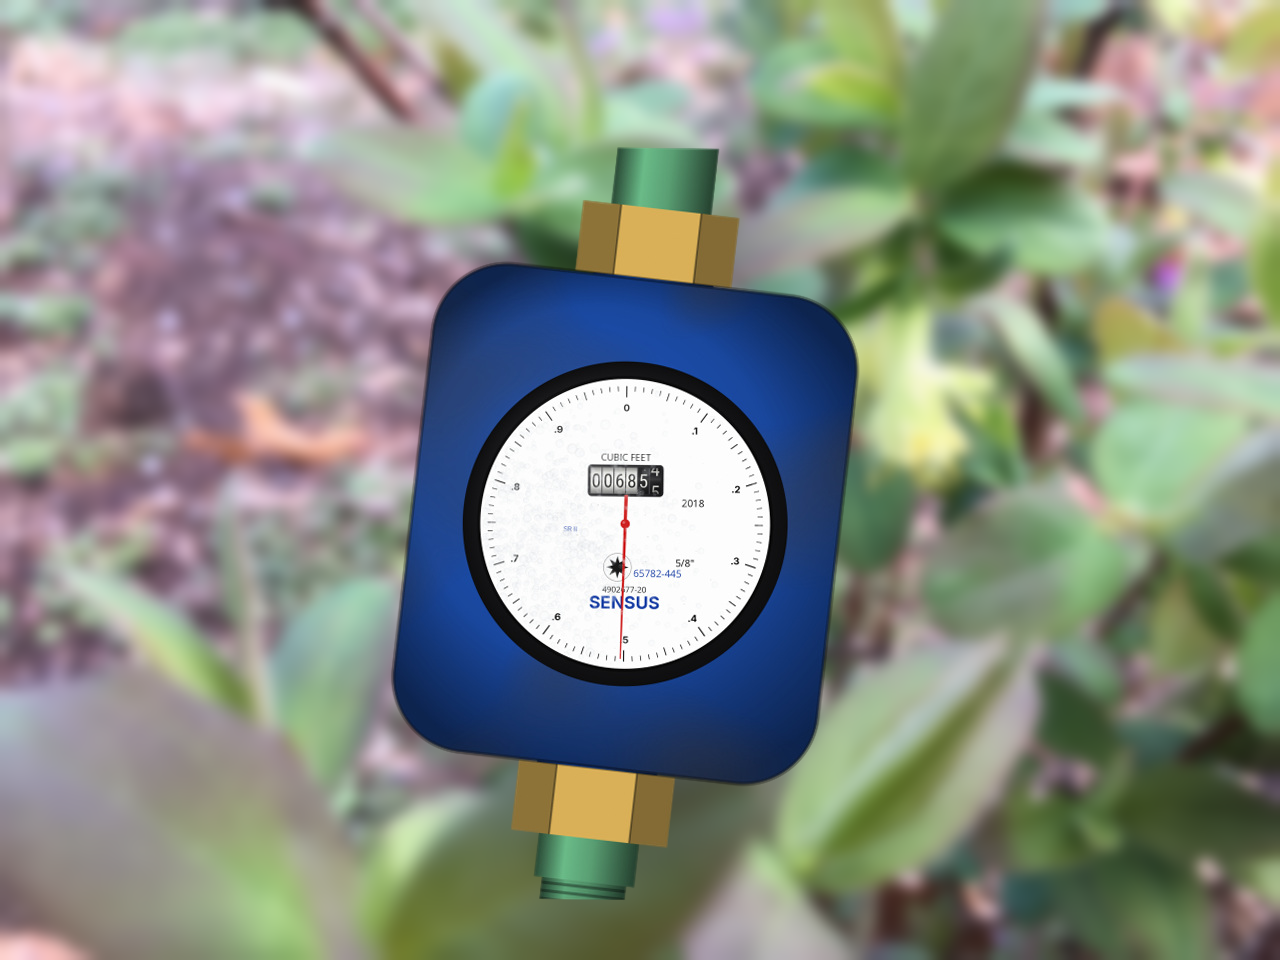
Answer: 6854.50 ft³
